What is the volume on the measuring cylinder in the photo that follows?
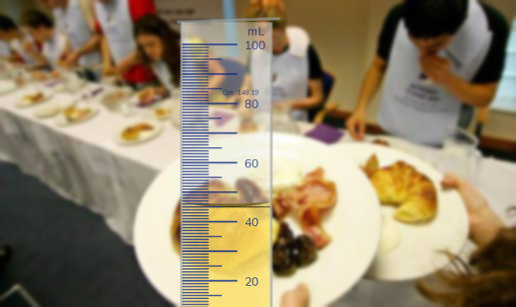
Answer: 45 mL
